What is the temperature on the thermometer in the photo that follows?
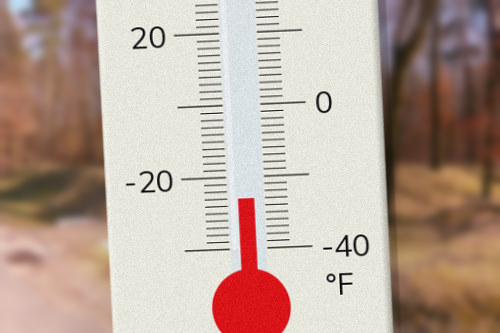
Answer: -26 °F
